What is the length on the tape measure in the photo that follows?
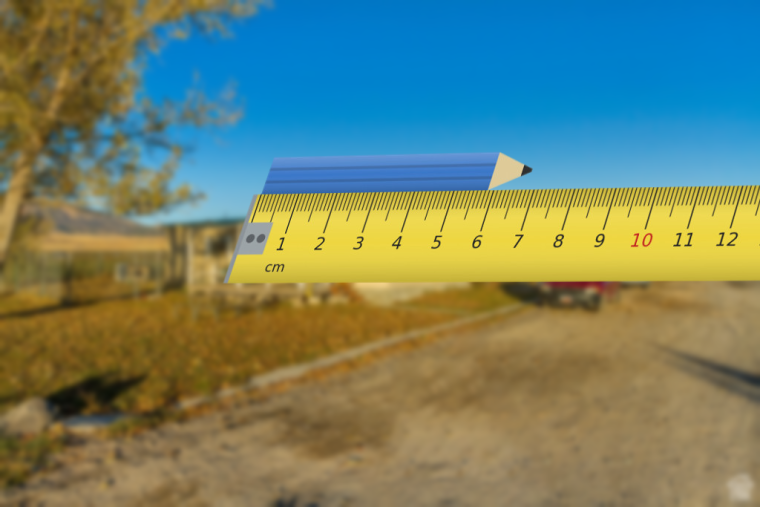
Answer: 6.8 cm
